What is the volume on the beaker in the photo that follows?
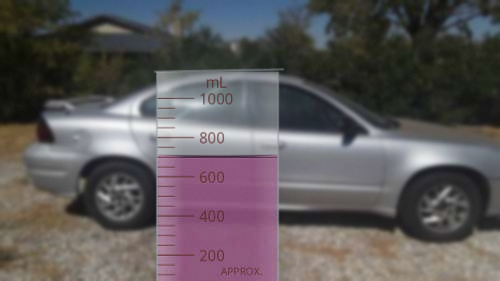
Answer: 700 mL
